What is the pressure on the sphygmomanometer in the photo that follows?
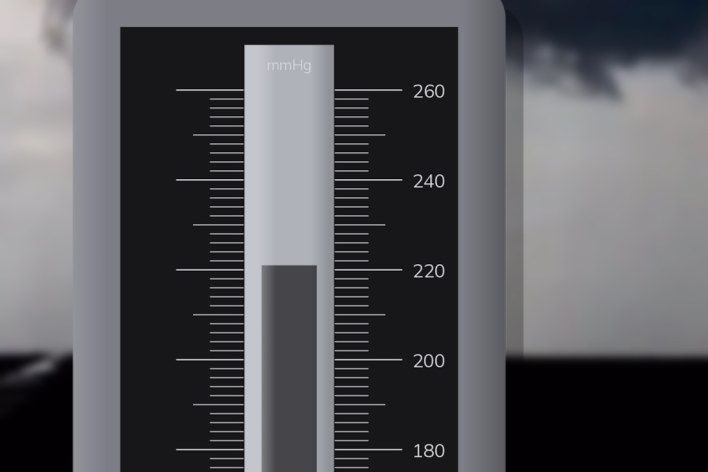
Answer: 221 mmHg
